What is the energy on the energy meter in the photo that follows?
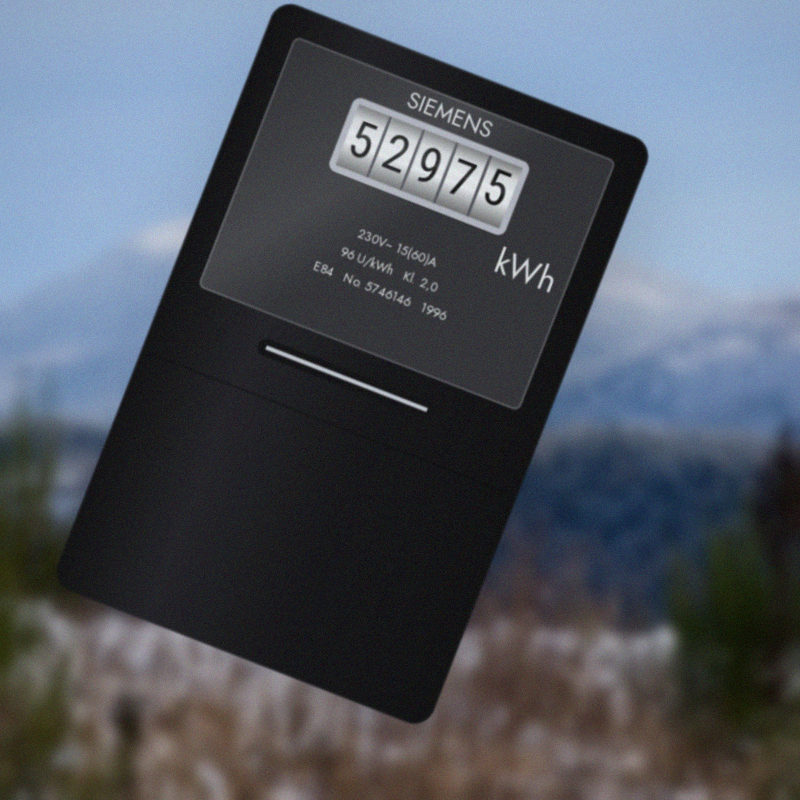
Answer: 52975 kWh
